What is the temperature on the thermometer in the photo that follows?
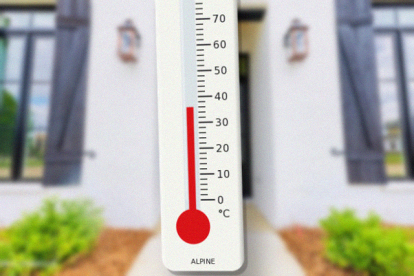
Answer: 36 °C
